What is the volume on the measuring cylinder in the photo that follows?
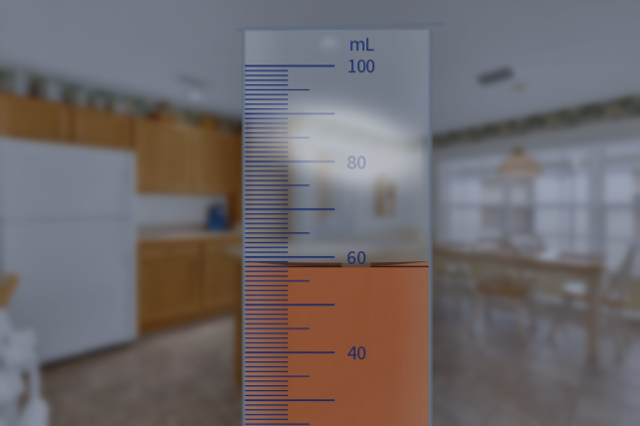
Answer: 58 mL
